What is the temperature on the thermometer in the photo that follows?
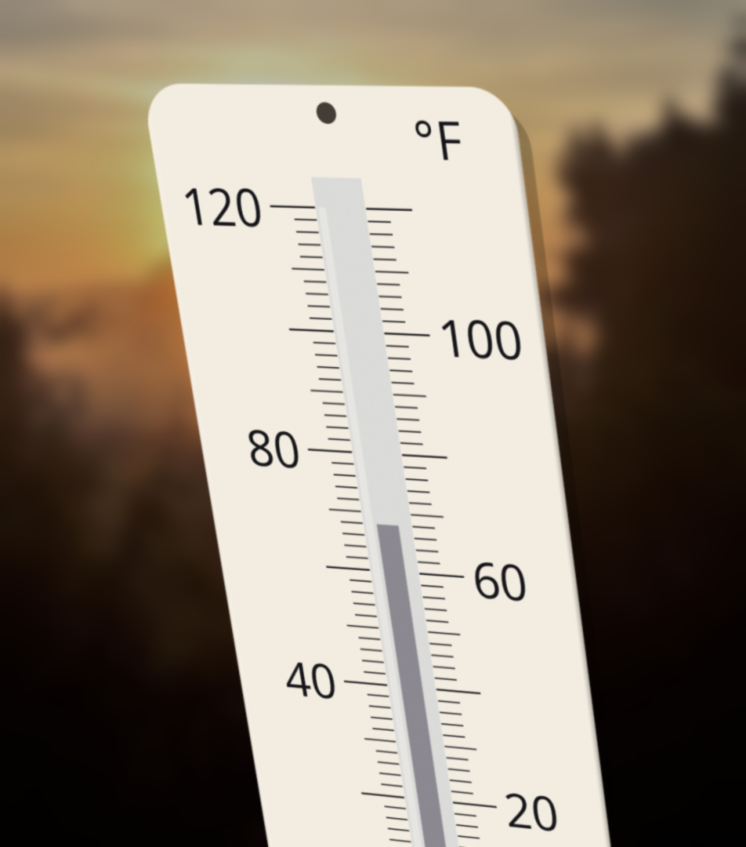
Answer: 68 °F
